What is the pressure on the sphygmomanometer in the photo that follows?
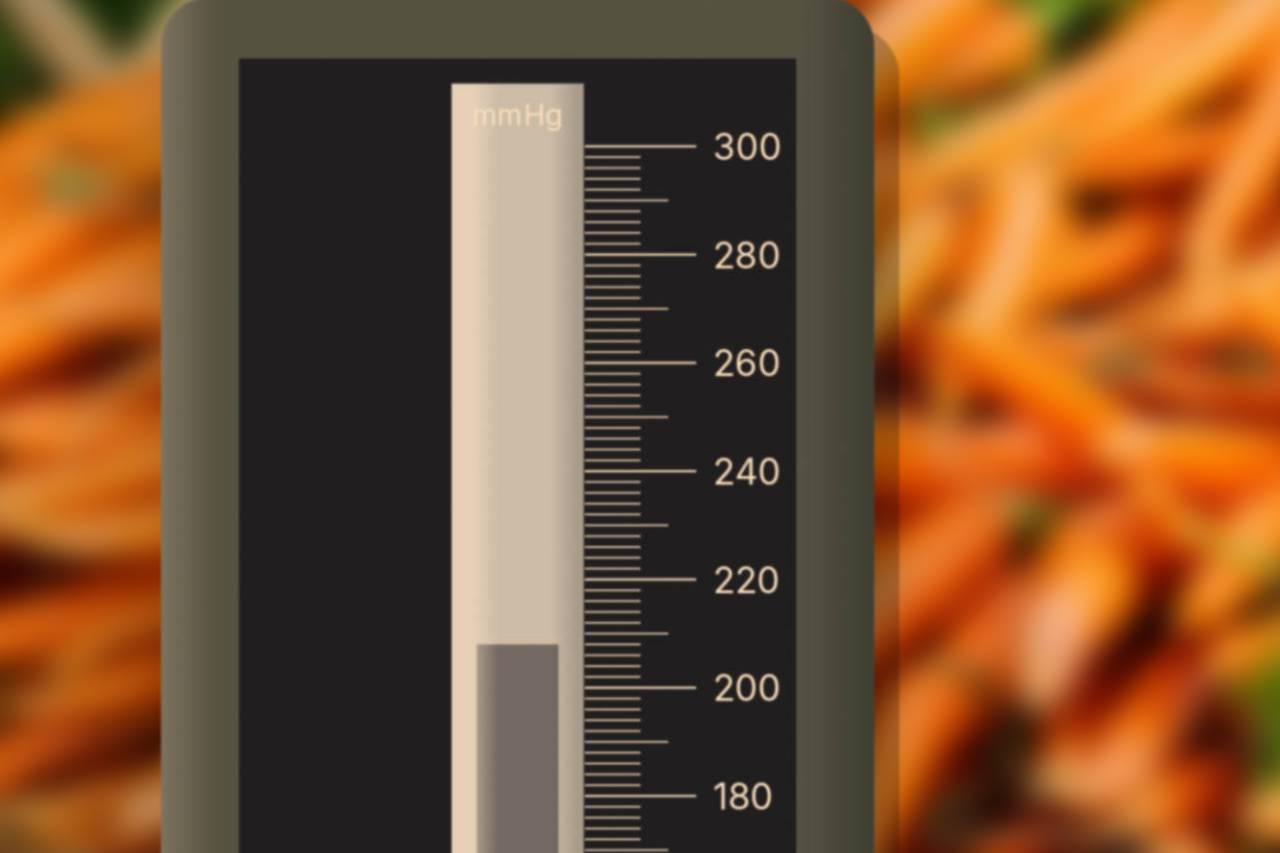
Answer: 208 mmHg
